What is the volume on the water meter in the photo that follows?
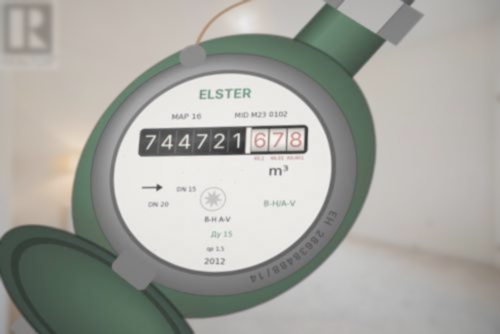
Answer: 744721.678 m³
